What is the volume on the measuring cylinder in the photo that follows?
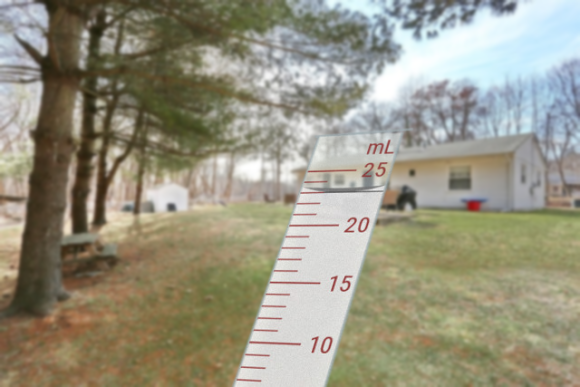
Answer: 23 mL
